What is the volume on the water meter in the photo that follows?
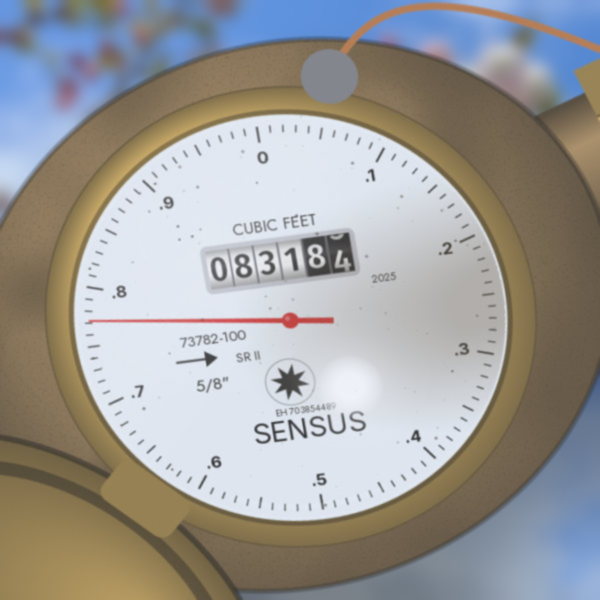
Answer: 83183.77 ft³
